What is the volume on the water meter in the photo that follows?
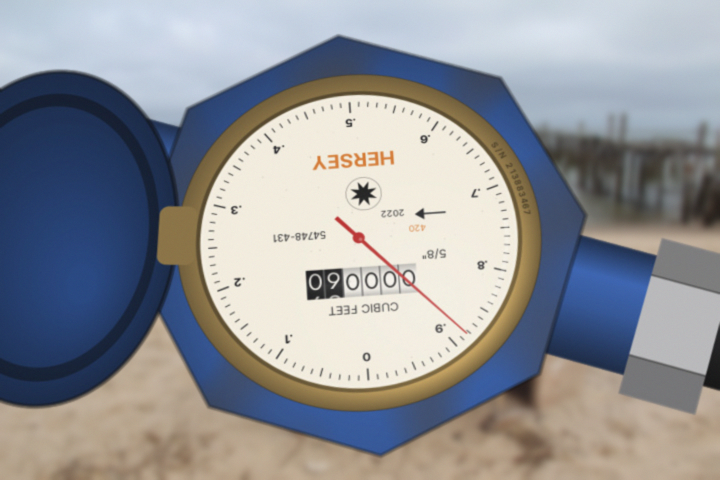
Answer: 59.88 ft³
